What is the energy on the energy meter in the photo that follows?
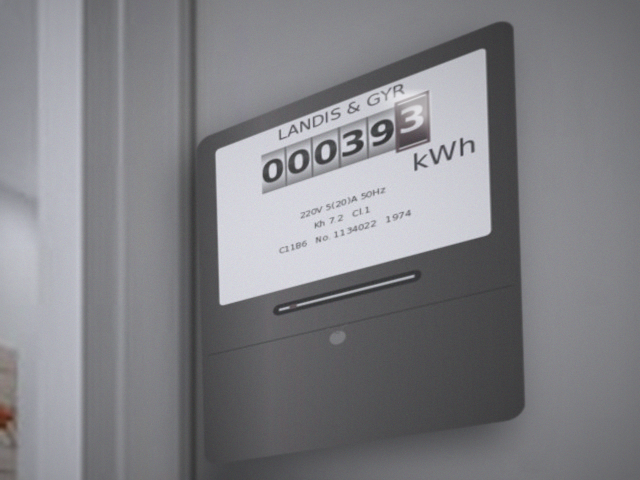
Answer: 39.3 kWh
